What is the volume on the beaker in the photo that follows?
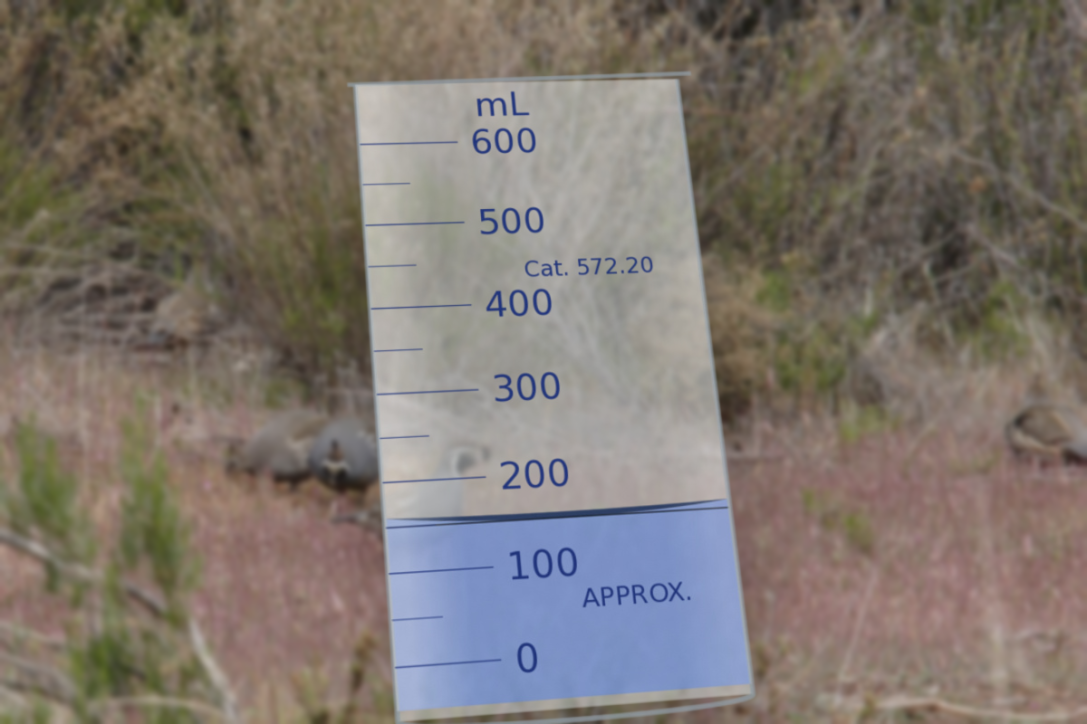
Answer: 150 mL
